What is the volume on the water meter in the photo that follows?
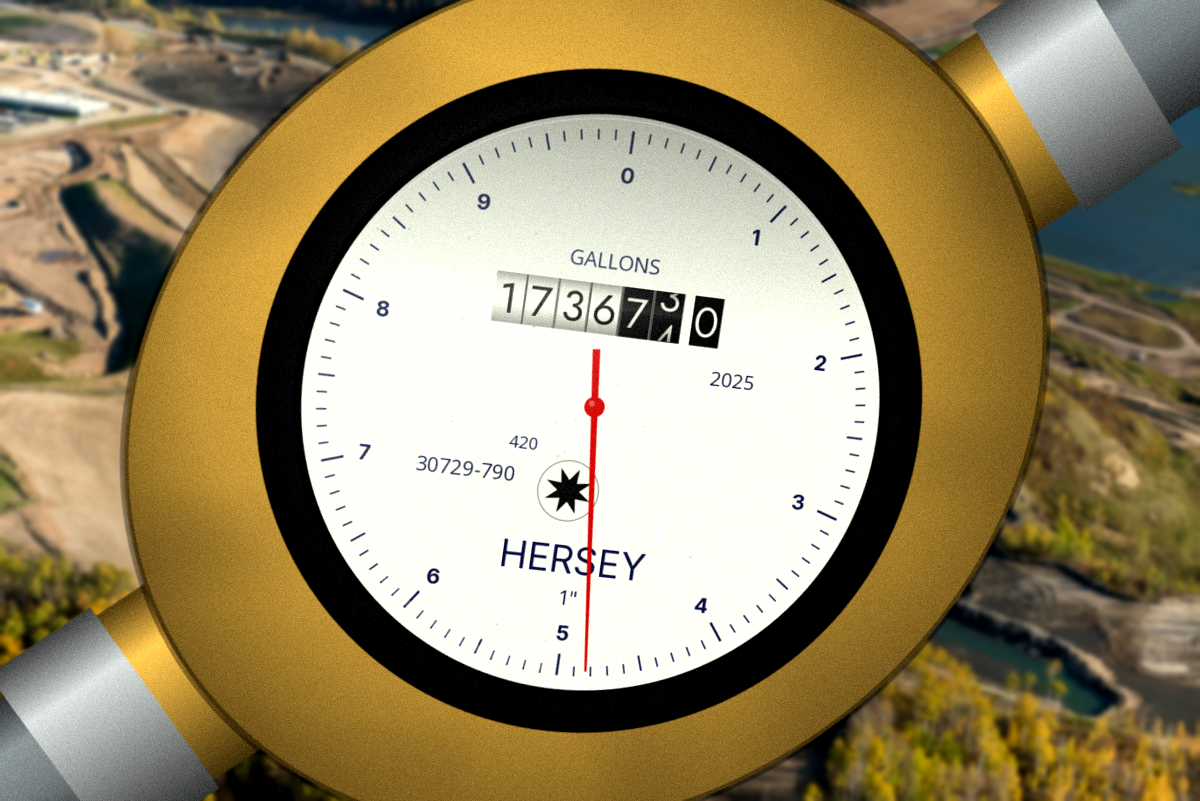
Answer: 1736734.8 gal
